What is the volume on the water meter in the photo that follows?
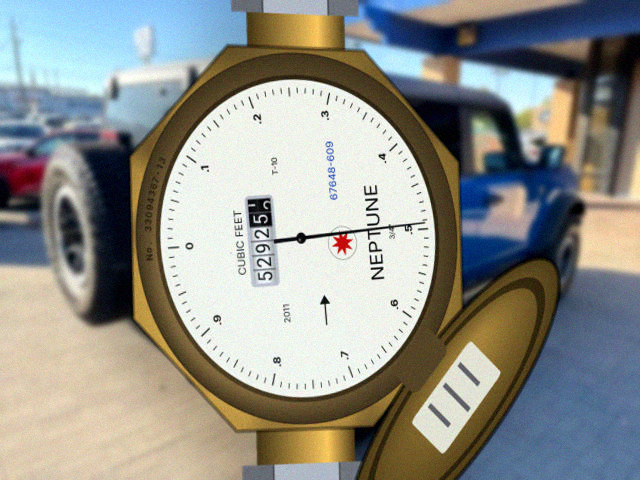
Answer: 529251.49 ft³
